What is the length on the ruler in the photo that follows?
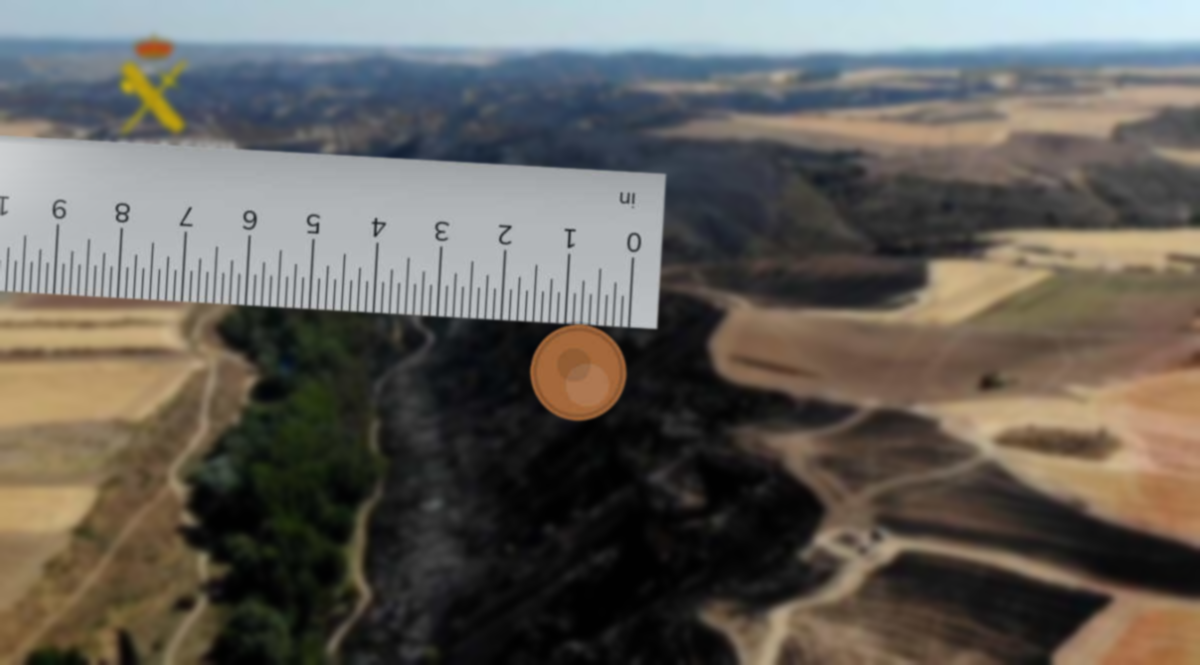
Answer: 1.5 in
